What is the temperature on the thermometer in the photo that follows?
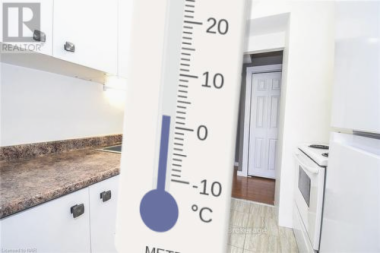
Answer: 2 °C
